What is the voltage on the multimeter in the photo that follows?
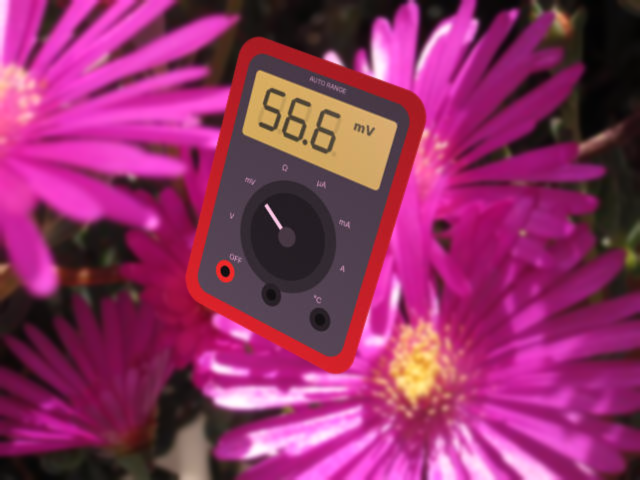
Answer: 56.6 mV
